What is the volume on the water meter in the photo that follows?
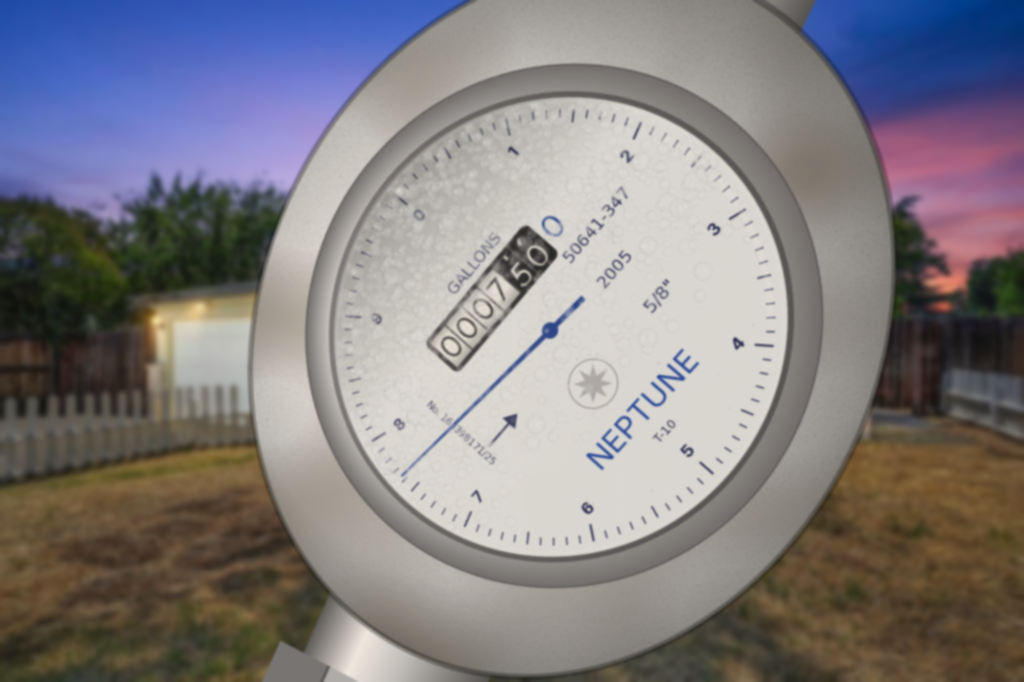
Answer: 7497.6 gal
